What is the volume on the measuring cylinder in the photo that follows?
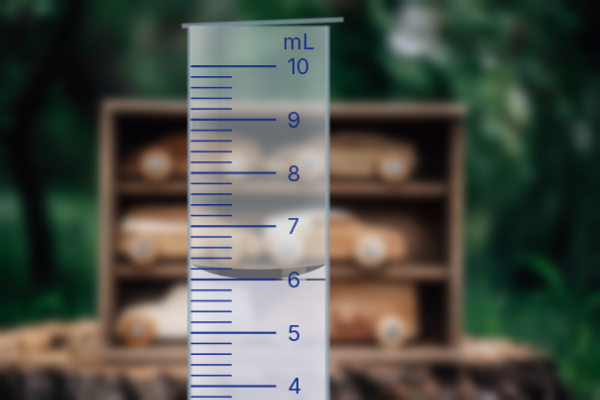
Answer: 6 mL
